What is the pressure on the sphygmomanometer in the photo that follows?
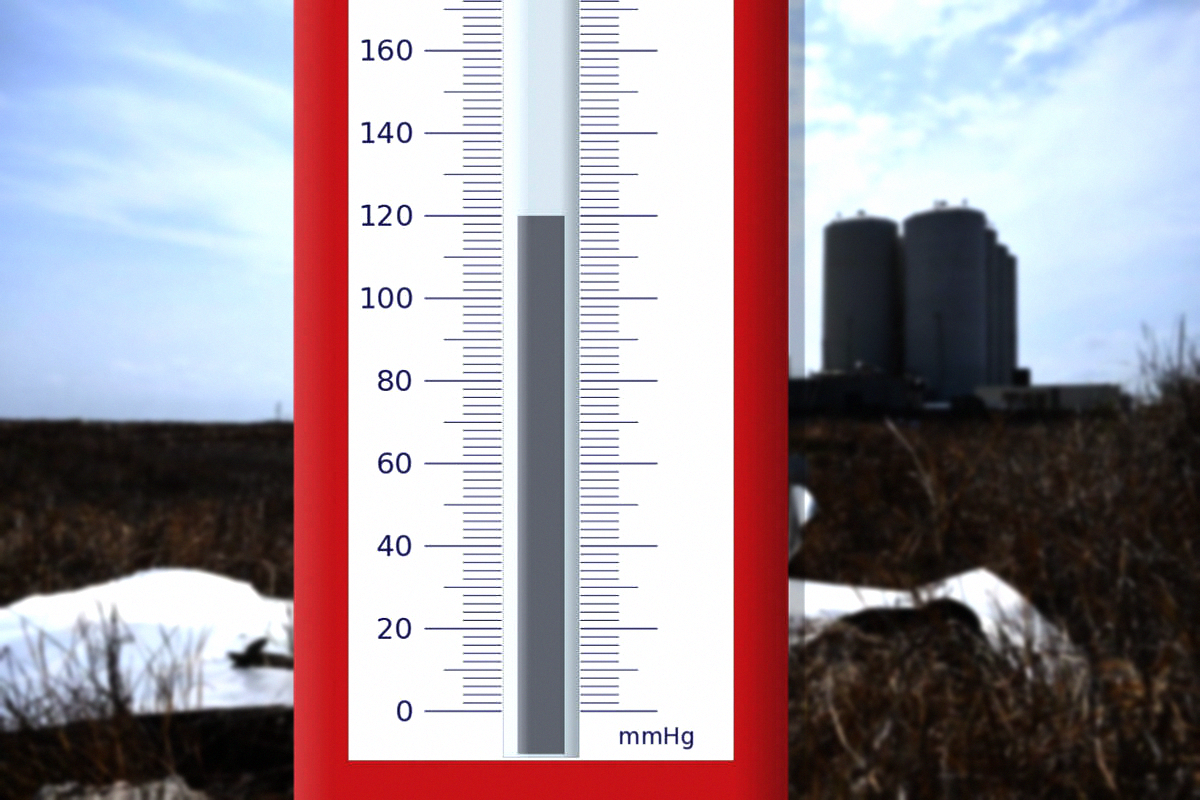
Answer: 120 mmHg
